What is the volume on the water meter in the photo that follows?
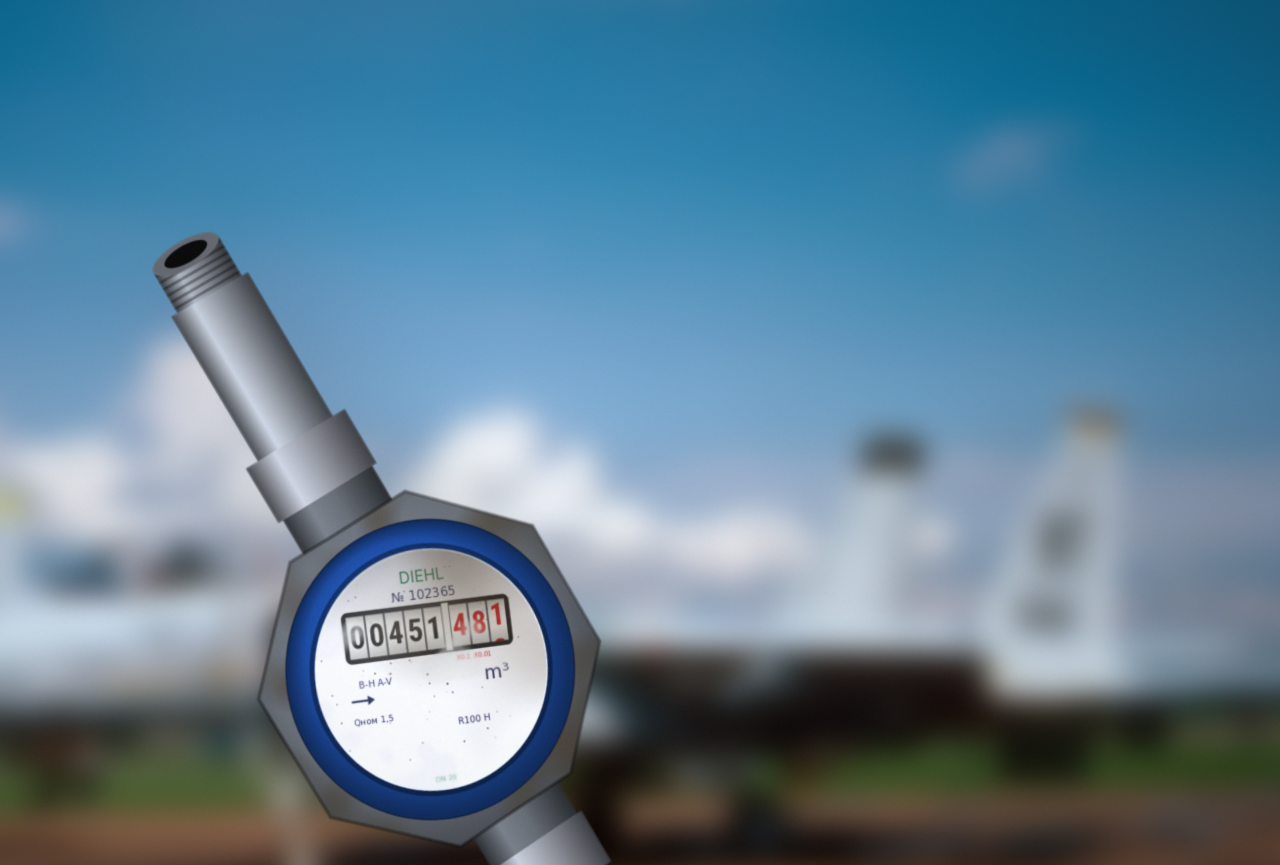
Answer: 451.481 m³
